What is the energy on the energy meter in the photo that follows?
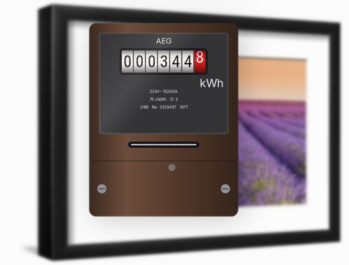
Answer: 344.8 kWh
